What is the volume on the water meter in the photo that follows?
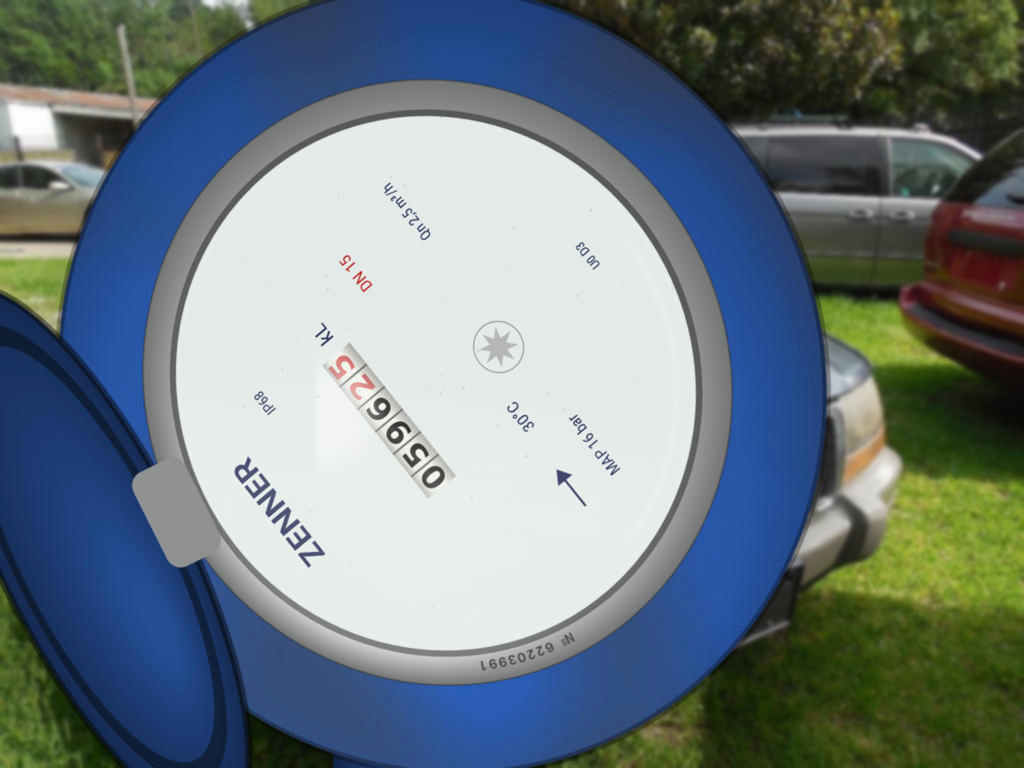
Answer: 596.25 kL
